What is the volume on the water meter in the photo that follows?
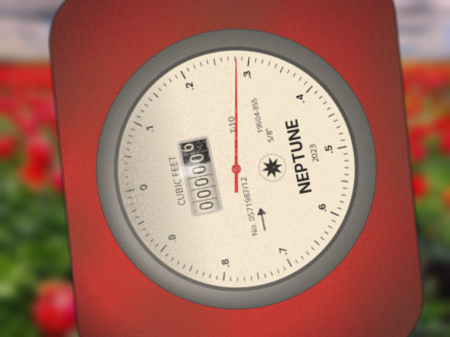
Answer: 6.28 ft³
